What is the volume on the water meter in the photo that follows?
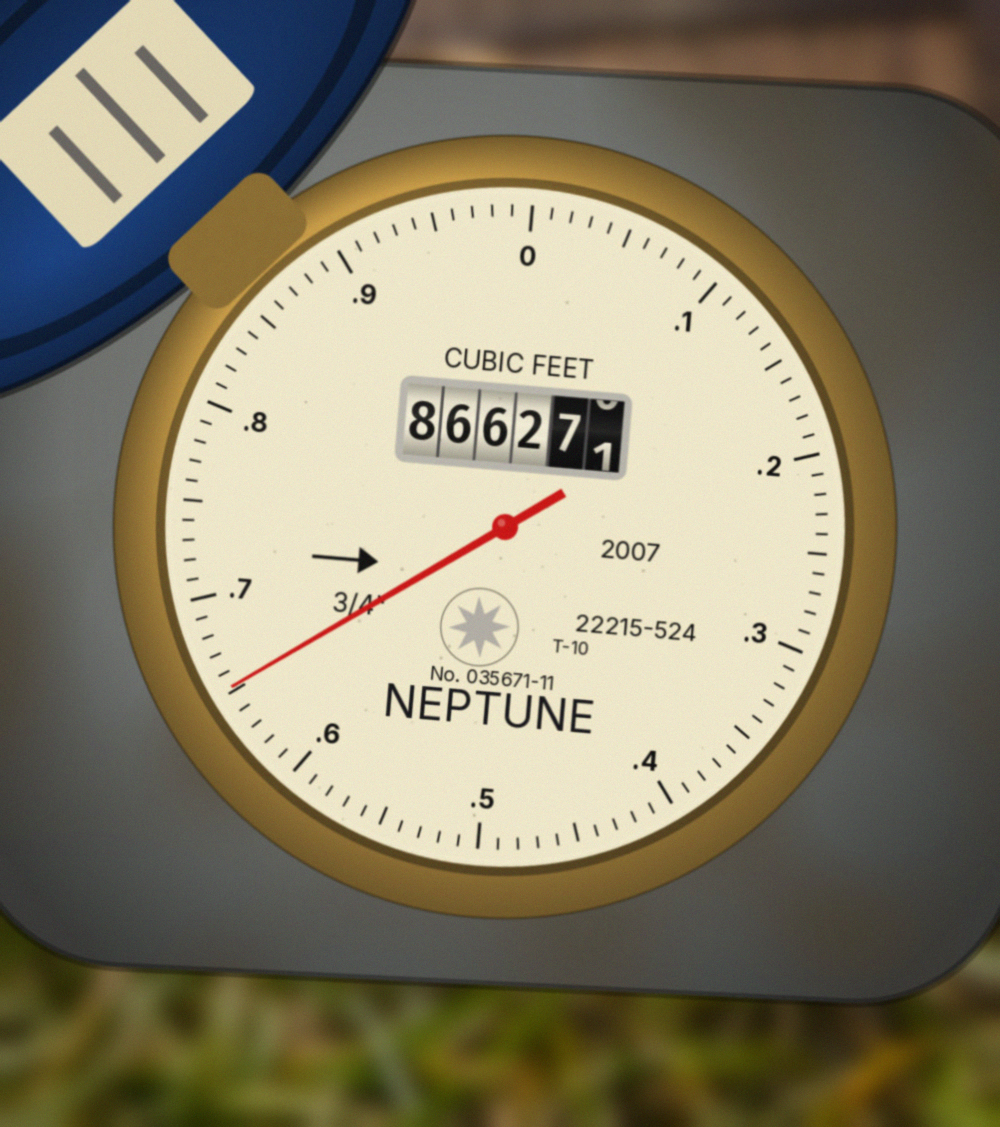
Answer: 866270.65 ft³
